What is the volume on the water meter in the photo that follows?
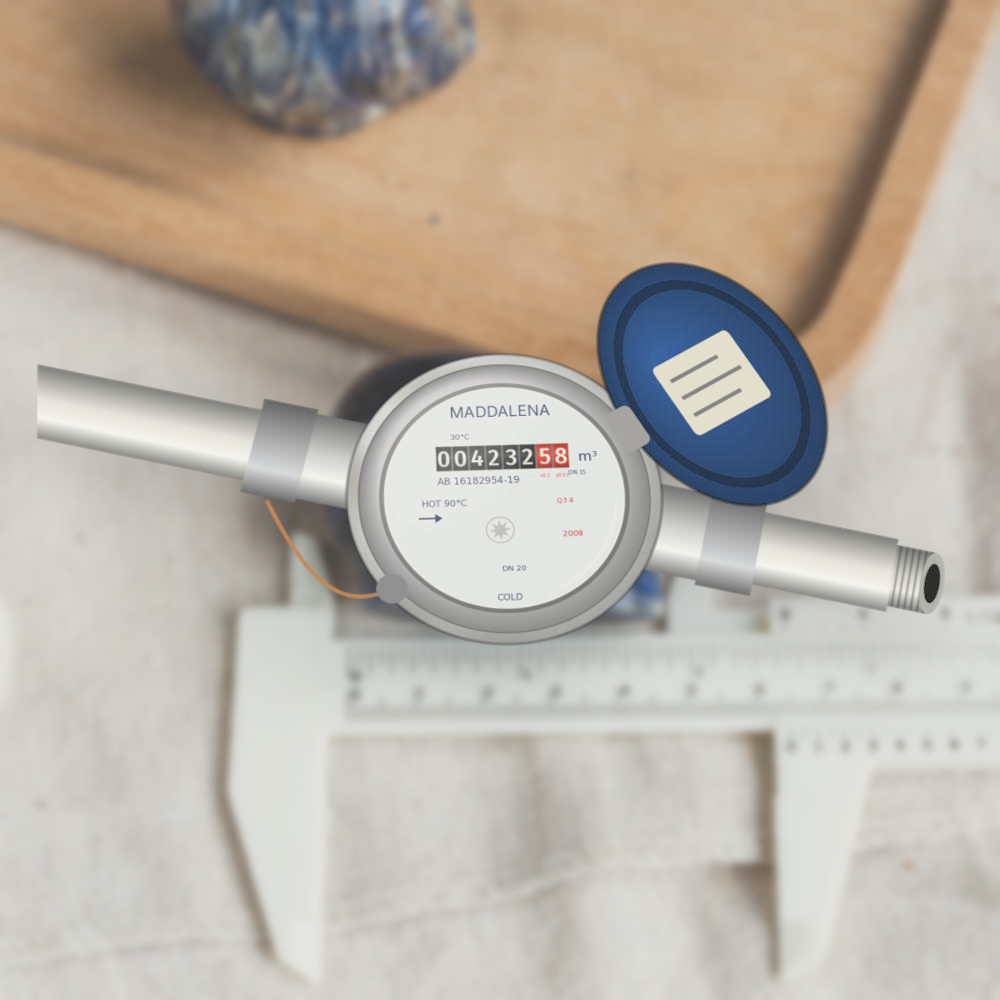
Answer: 4232.58 m³
